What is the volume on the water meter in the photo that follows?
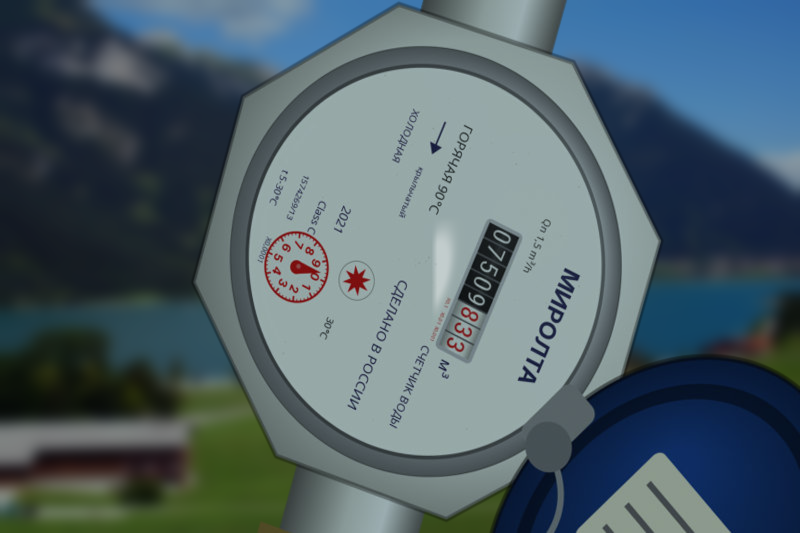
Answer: 7509.8329 m³
